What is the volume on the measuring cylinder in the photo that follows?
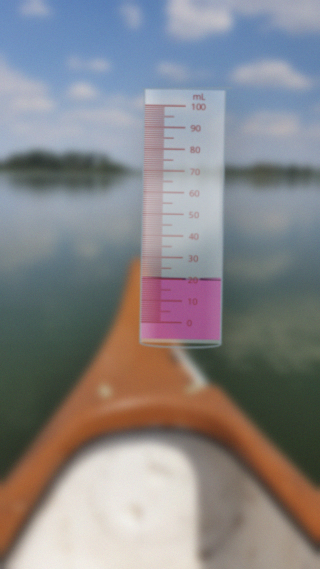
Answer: 20 mL
